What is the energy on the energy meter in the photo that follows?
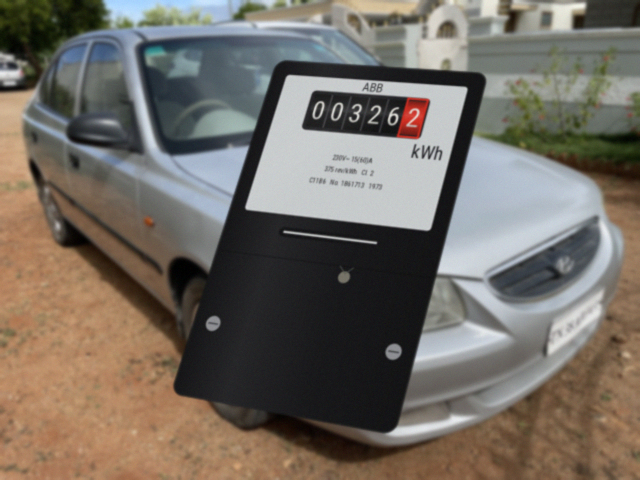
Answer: 326.2 kWh
